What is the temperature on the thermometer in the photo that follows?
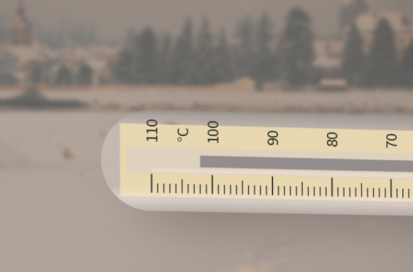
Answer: 102 °C
